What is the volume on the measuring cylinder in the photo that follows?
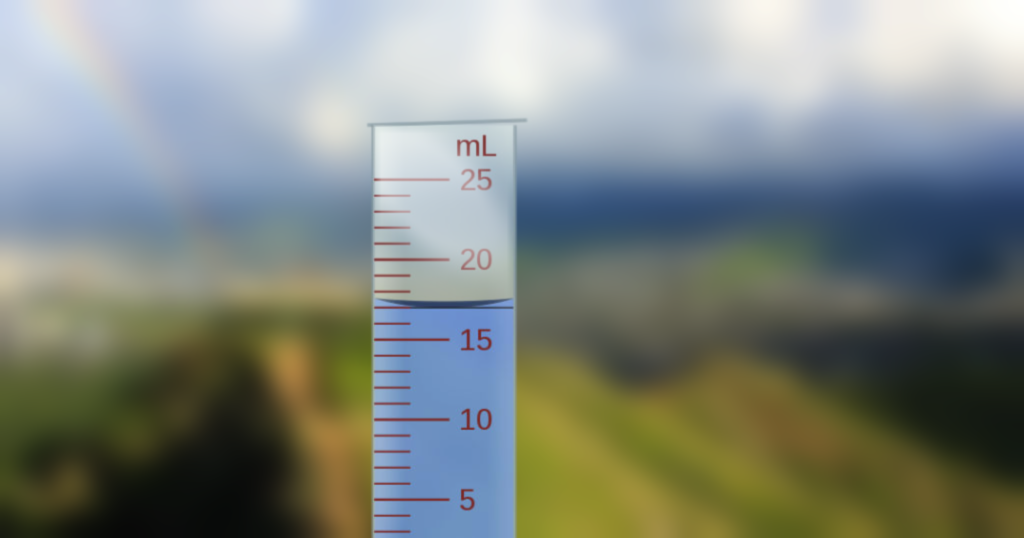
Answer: 17 mL
